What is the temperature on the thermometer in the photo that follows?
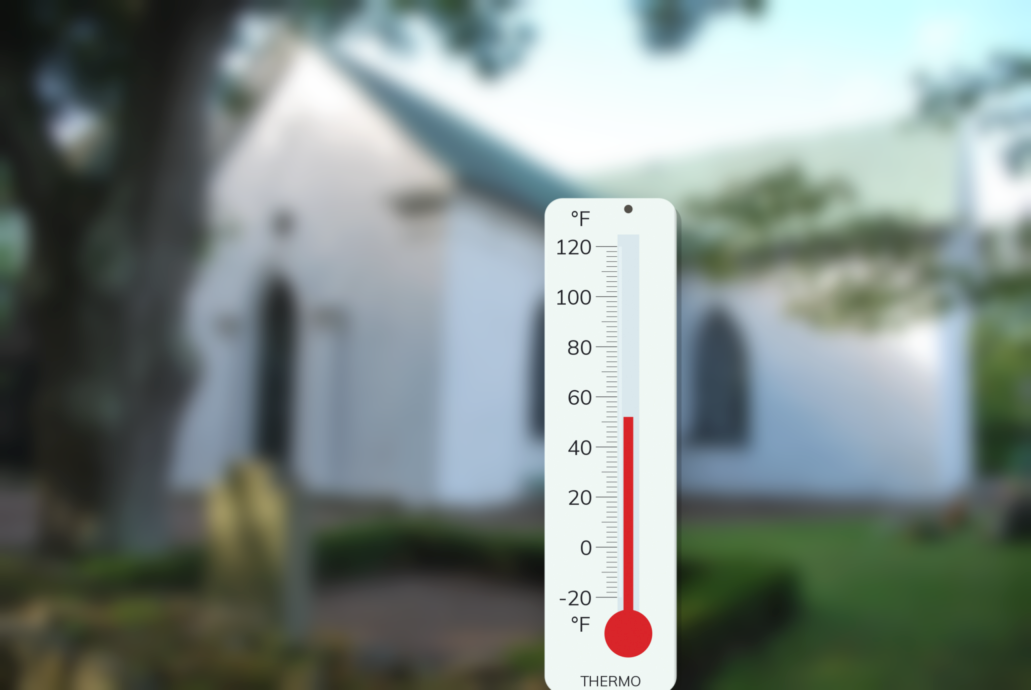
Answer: 52 °F
